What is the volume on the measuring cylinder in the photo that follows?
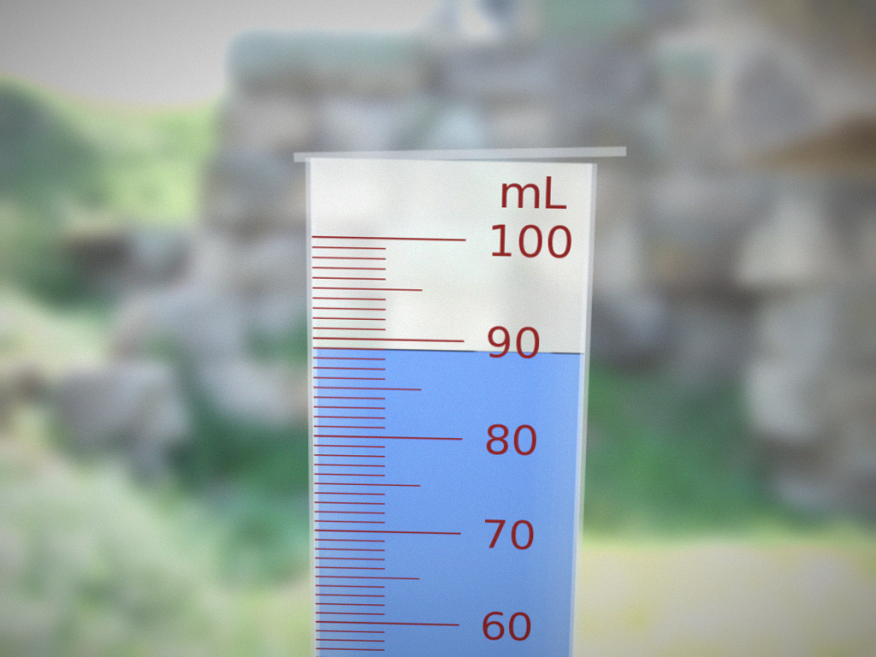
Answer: 89 mL
